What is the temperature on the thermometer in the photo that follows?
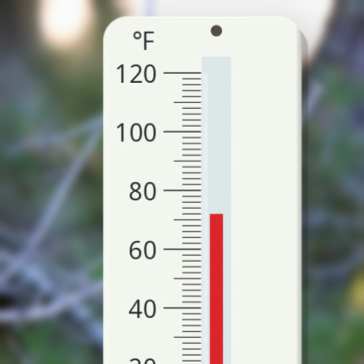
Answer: 72 °F
